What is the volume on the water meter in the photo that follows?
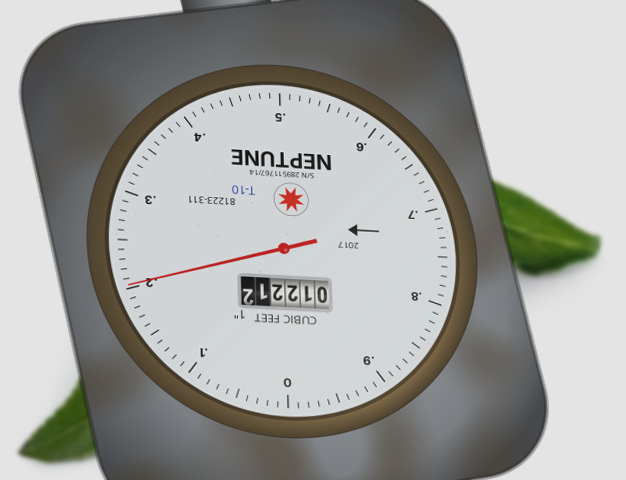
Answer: 12212.20 ft³
